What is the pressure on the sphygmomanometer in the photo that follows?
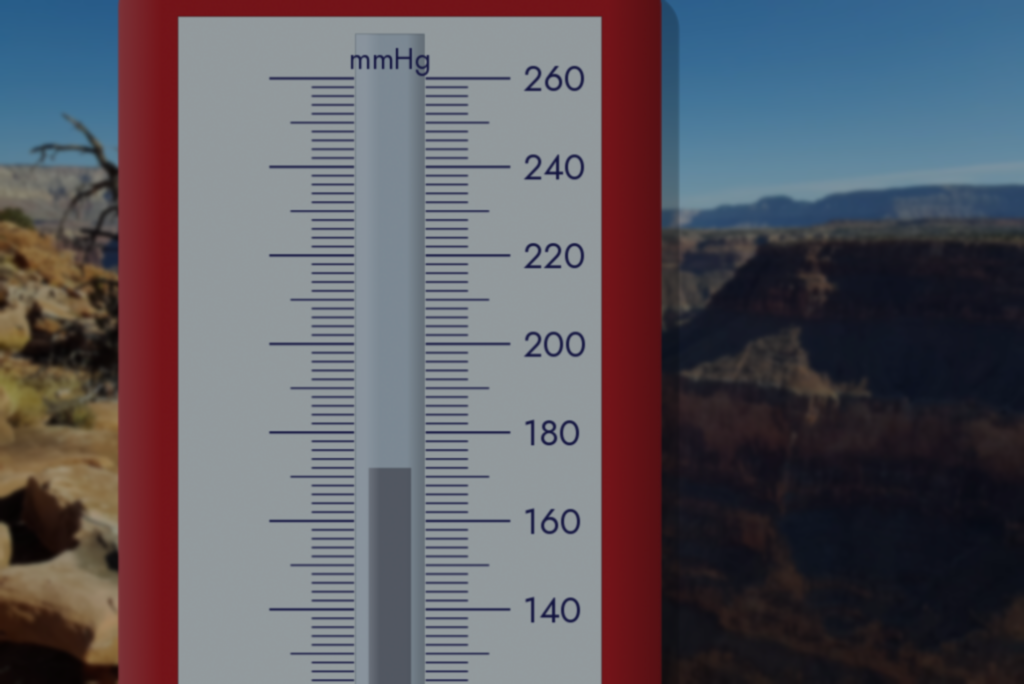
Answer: 172 mmHg
